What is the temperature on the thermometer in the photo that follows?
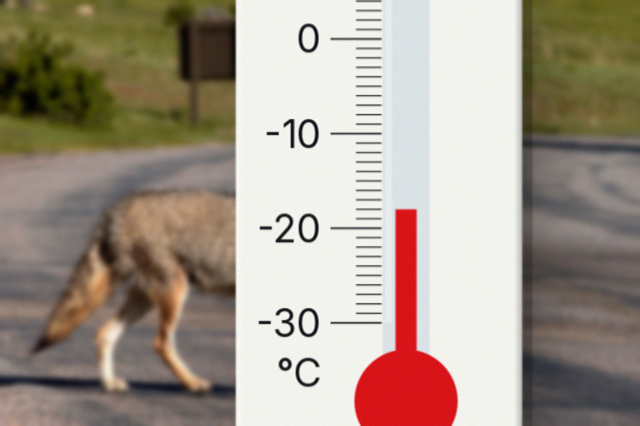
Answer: -18 °C
